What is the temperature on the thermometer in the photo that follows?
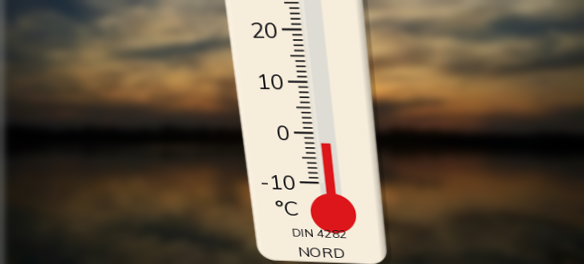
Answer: -2 °C
